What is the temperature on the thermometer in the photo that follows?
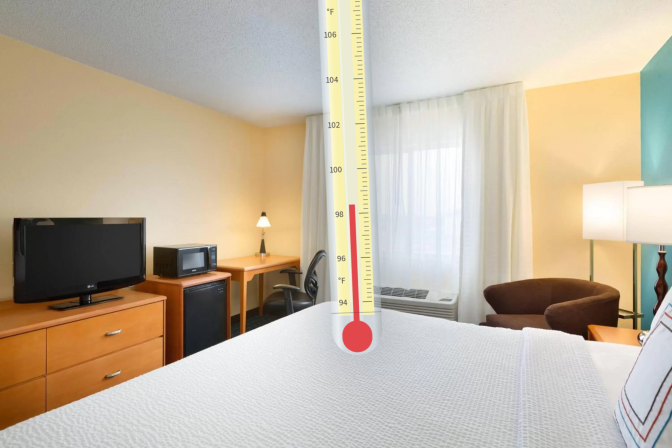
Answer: 98.4 °F
